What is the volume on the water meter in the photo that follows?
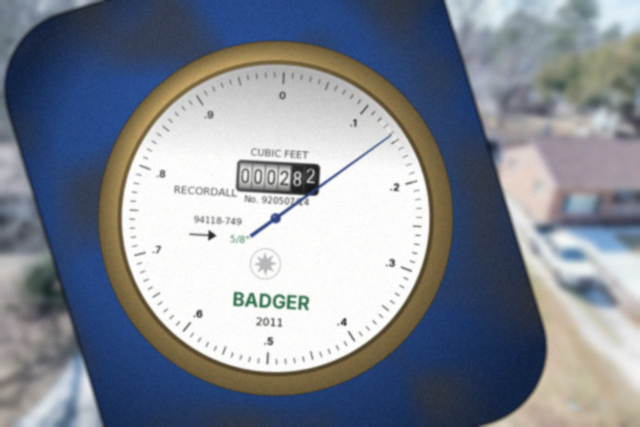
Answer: 282.14 ft³
